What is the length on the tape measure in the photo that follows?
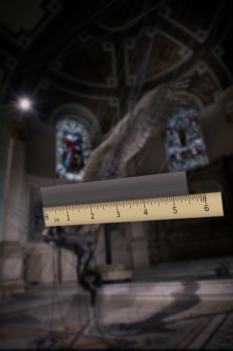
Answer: 5.5 in
